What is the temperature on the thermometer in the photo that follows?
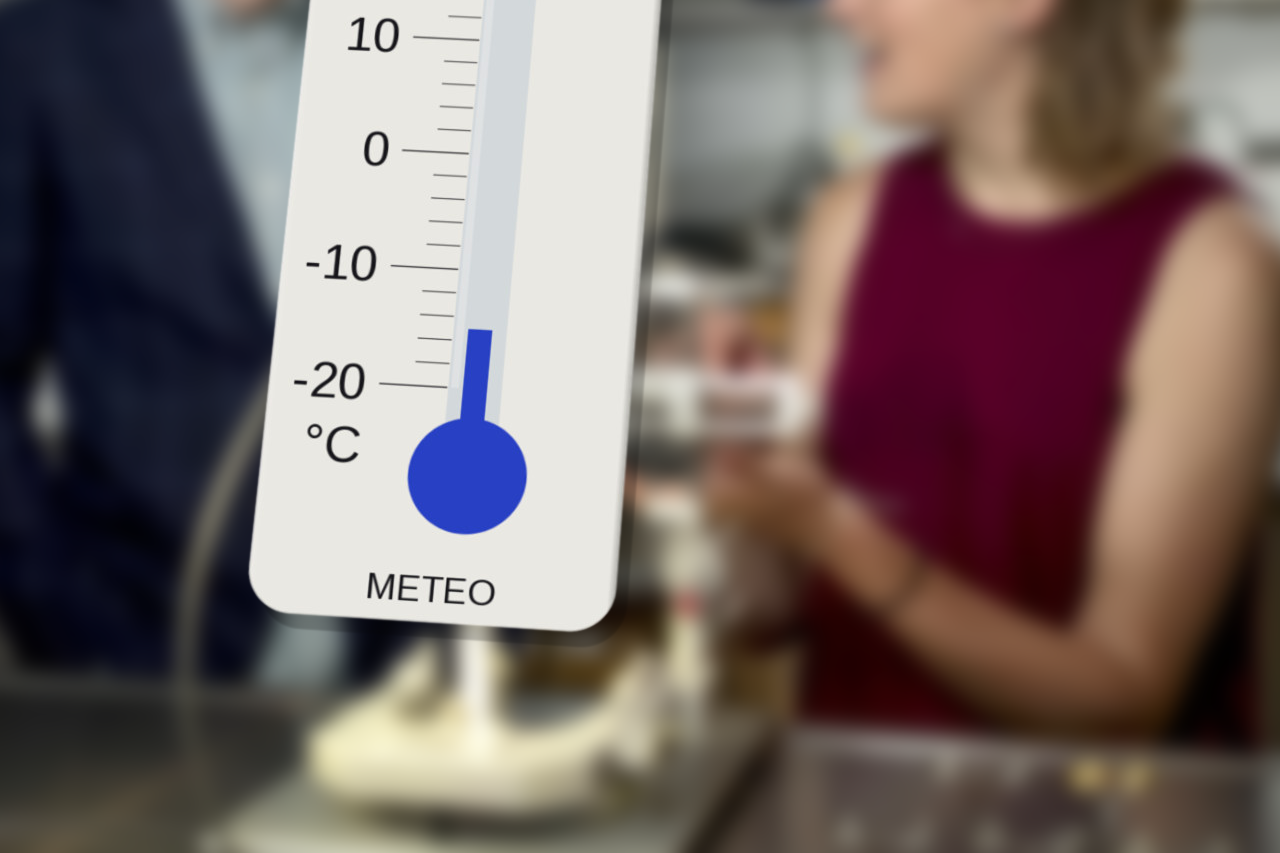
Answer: -15 °C
